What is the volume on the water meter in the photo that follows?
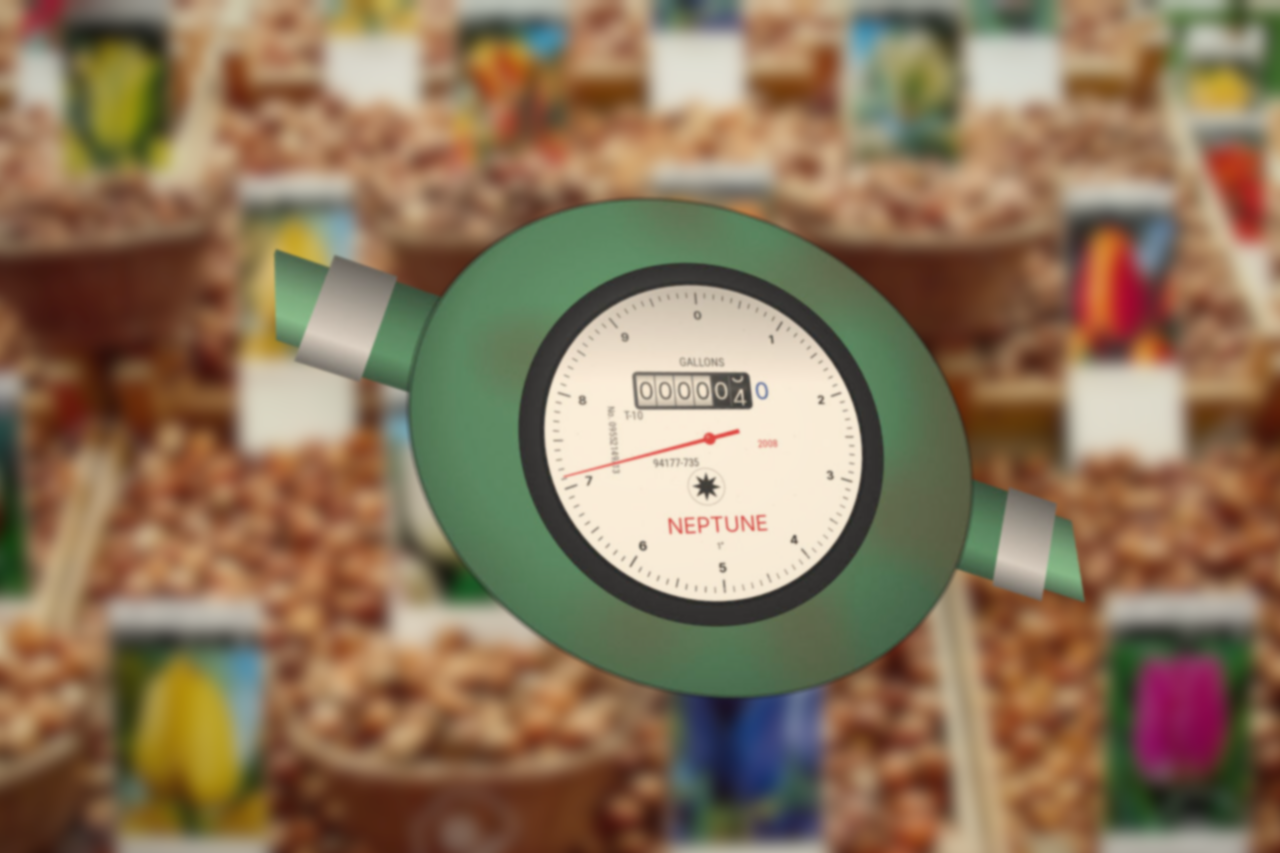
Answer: 37.1 gal
